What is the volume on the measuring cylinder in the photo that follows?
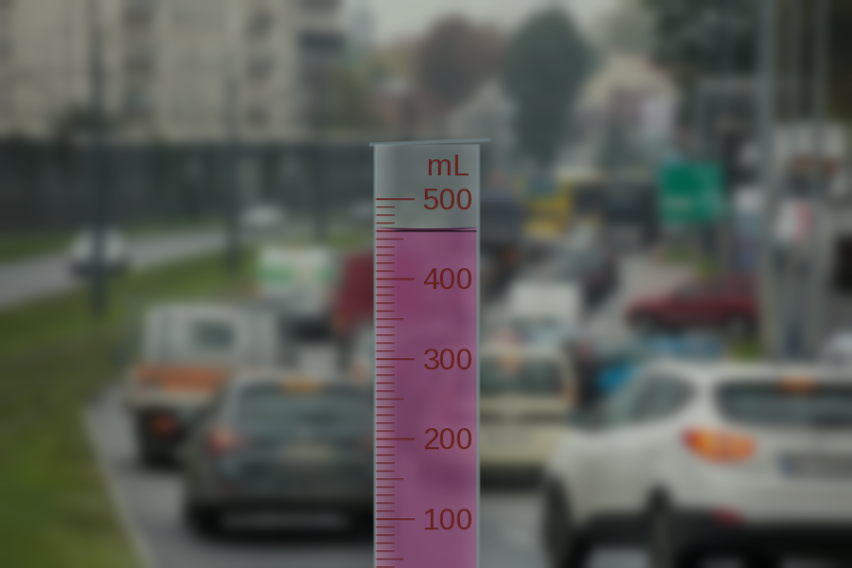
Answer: 460 mL
